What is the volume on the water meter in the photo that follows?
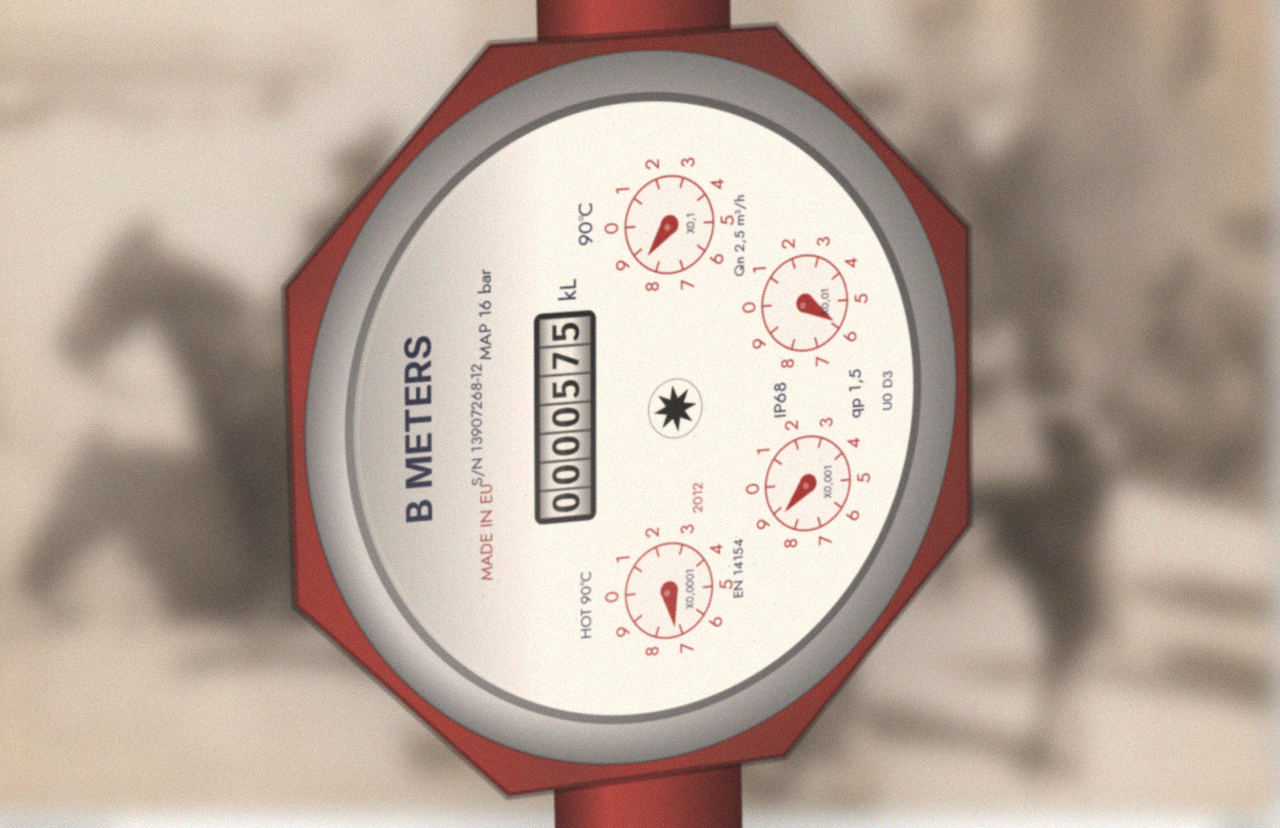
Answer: 575.8587 kL
